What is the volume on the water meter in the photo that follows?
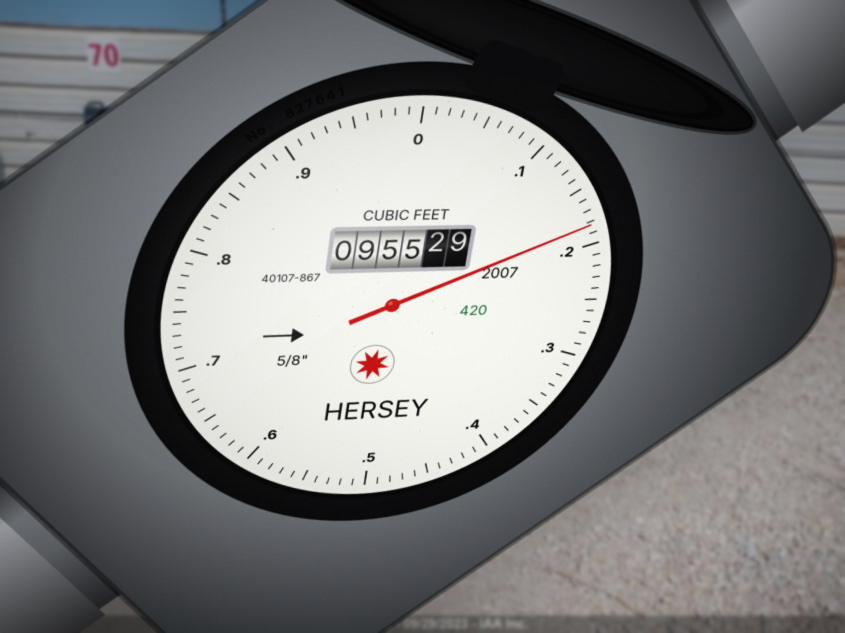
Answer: 95529.18 ft³
